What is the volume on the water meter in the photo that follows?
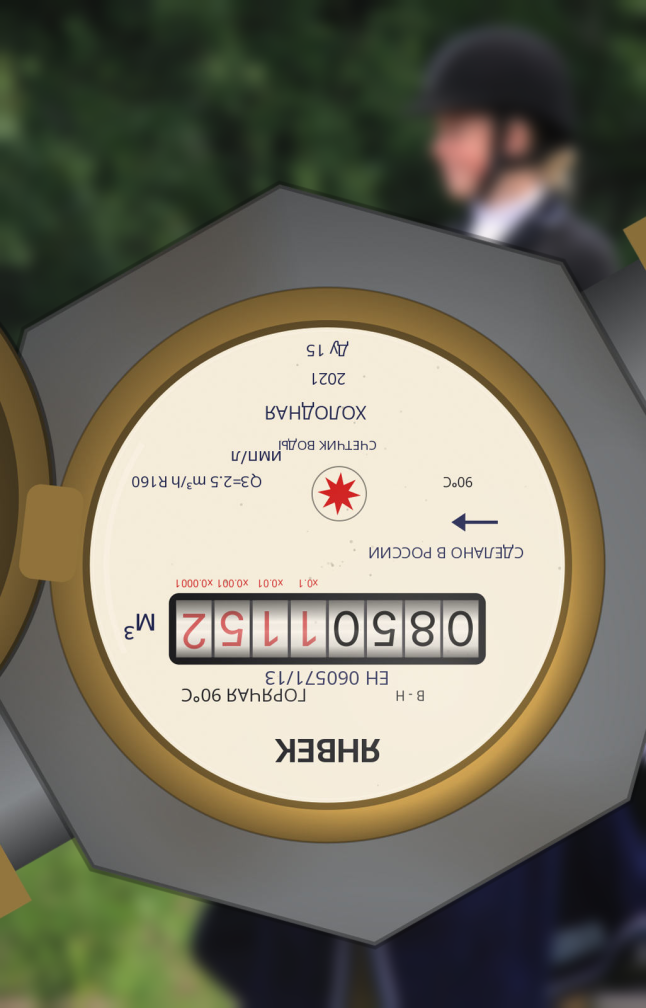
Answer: 850.1152 m³
